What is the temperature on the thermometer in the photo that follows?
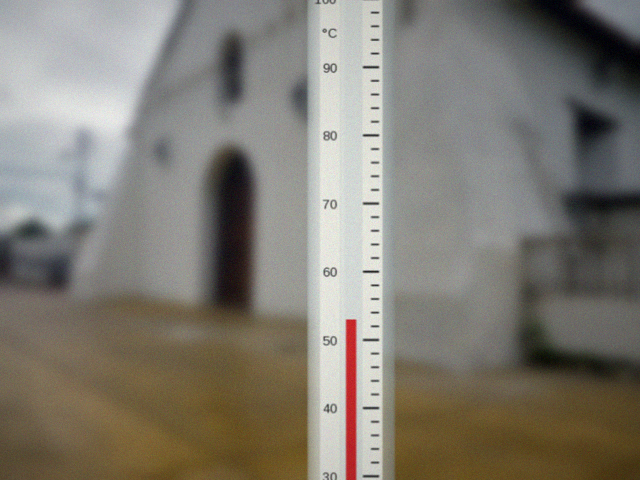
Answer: 53 °C
